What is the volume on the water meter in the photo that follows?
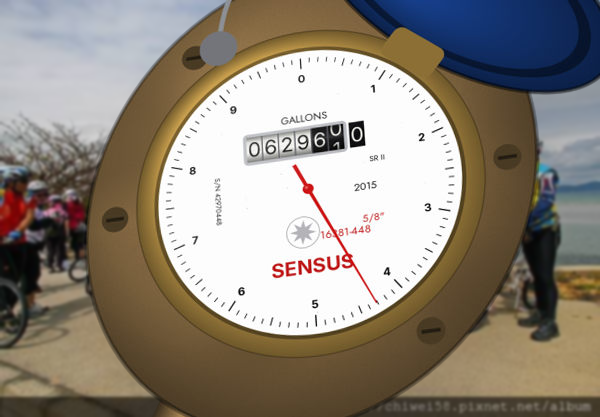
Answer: 629604.3 gal
